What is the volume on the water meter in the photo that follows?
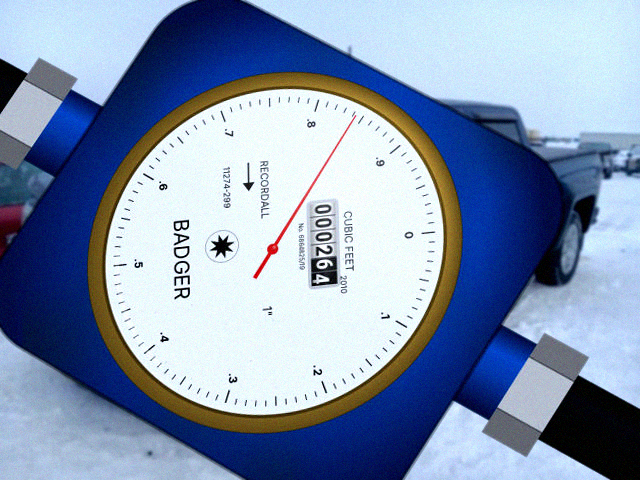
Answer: 263.84 ft³
